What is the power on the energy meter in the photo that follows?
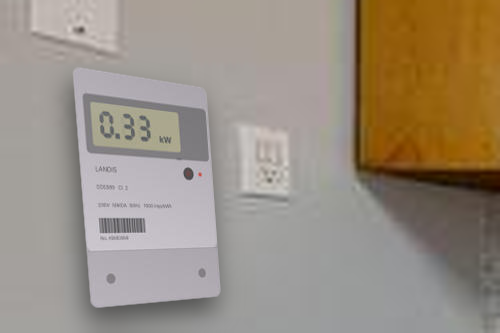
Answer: 0.33 kW
